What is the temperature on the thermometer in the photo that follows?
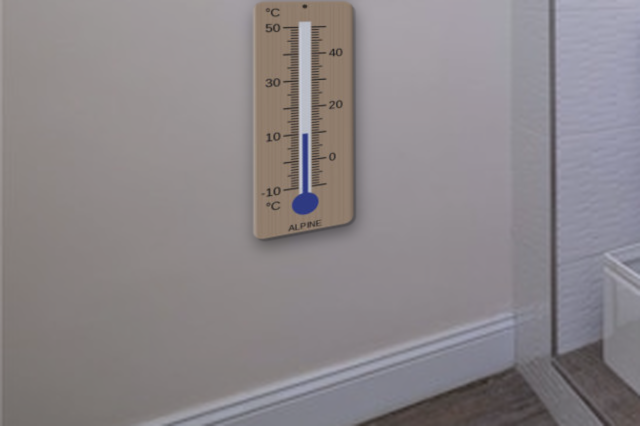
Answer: 10 °C
